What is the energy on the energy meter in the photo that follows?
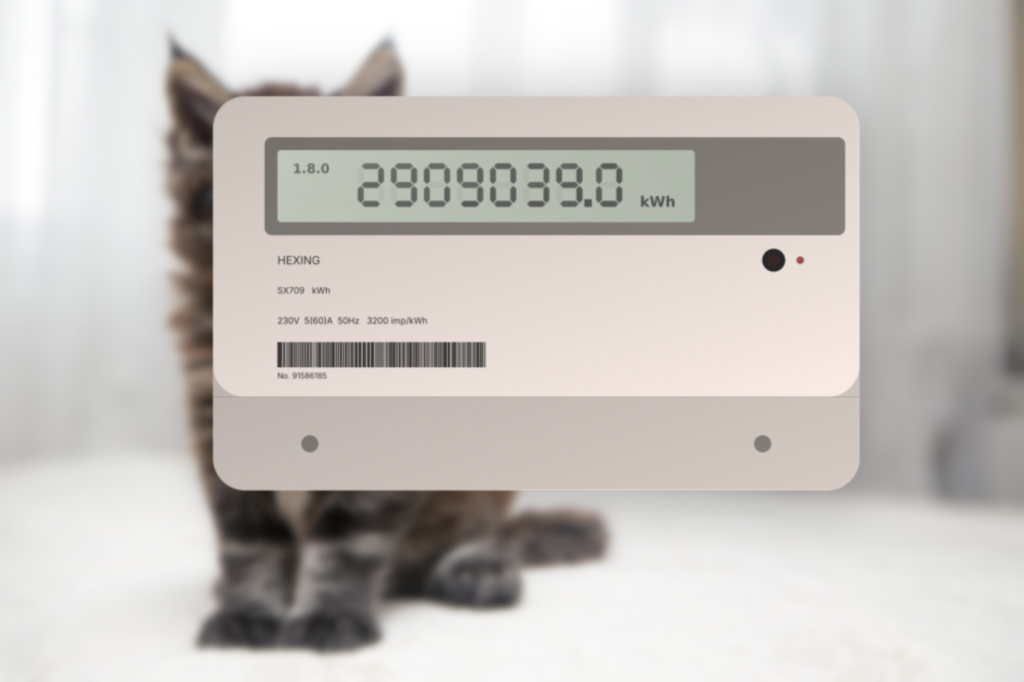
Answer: 2909039.0 kWh
